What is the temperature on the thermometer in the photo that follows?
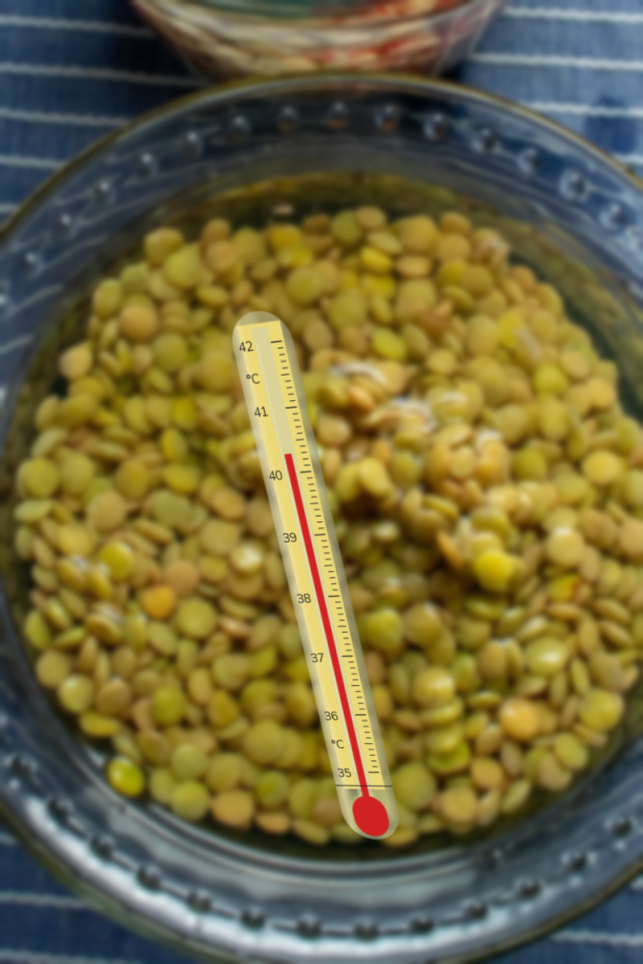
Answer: 40.3 °C
